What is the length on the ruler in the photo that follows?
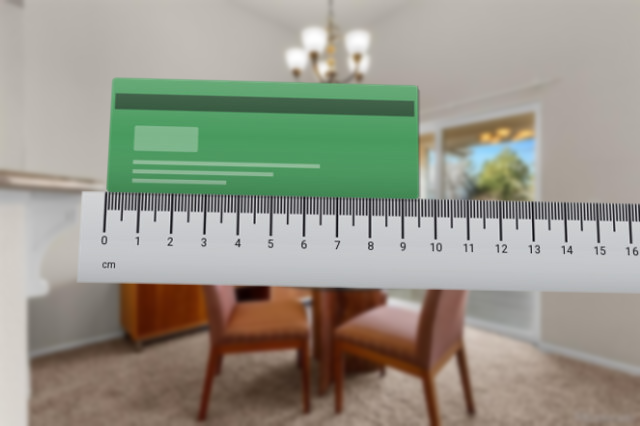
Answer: 9.5 cm
